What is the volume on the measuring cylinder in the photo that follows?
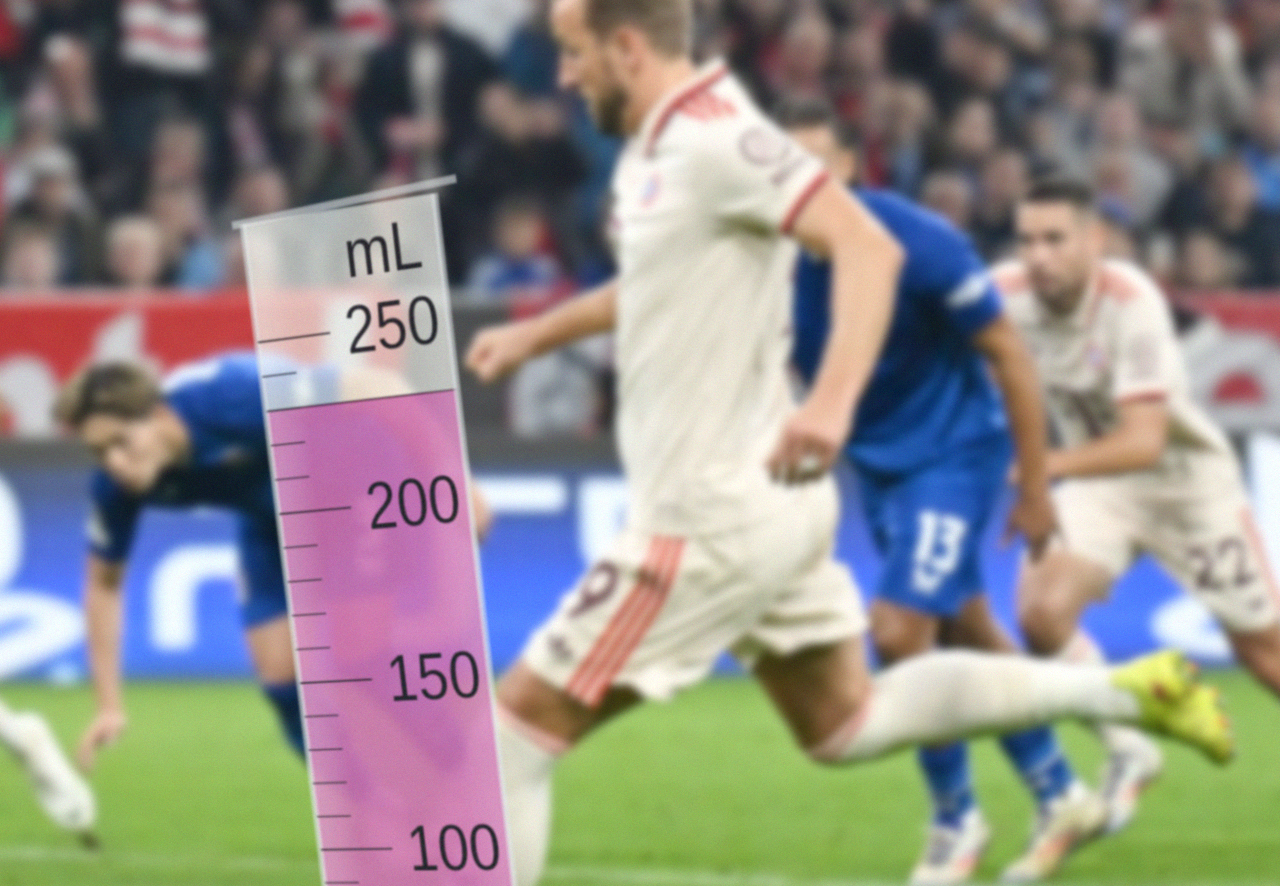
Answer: 230 mL
